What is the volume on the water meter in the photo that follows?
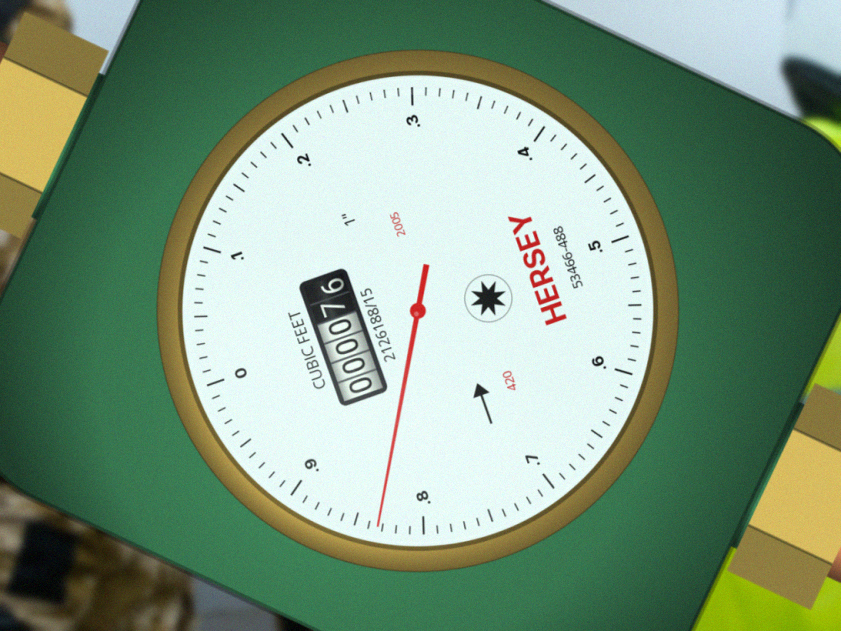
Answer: 75.83 ft³
